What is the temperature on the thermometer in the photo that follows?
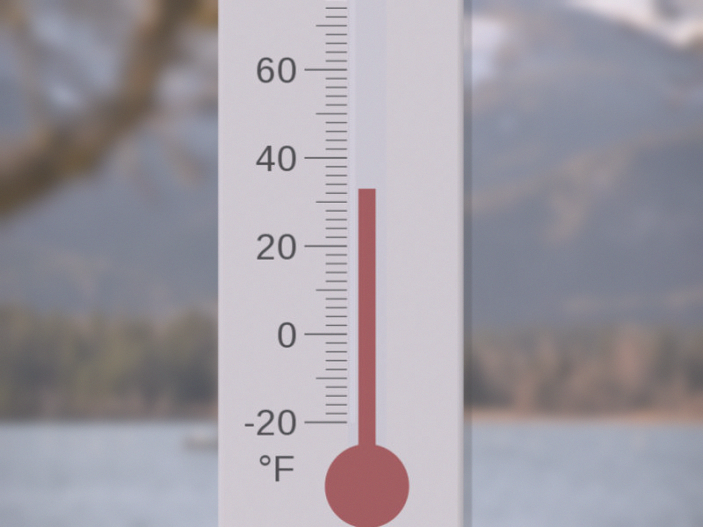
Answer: 33 °F
